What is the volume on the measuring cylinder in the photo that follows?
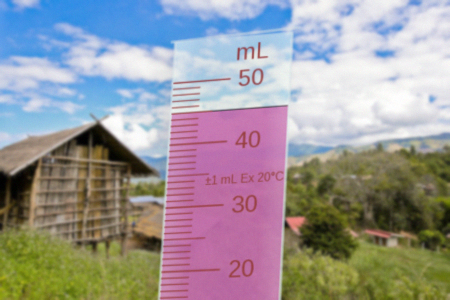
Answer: 45 mL
